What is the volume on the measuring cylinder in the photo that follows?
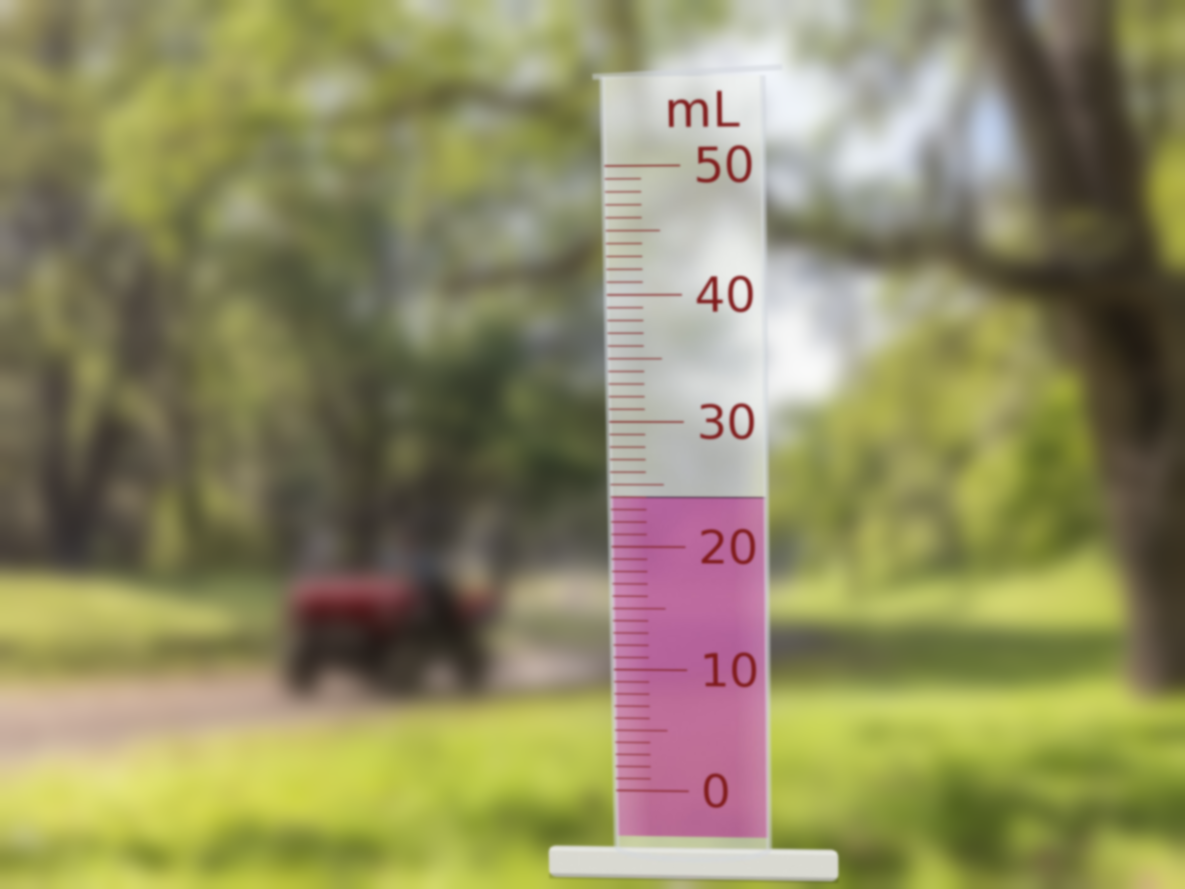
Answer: 24 mL
